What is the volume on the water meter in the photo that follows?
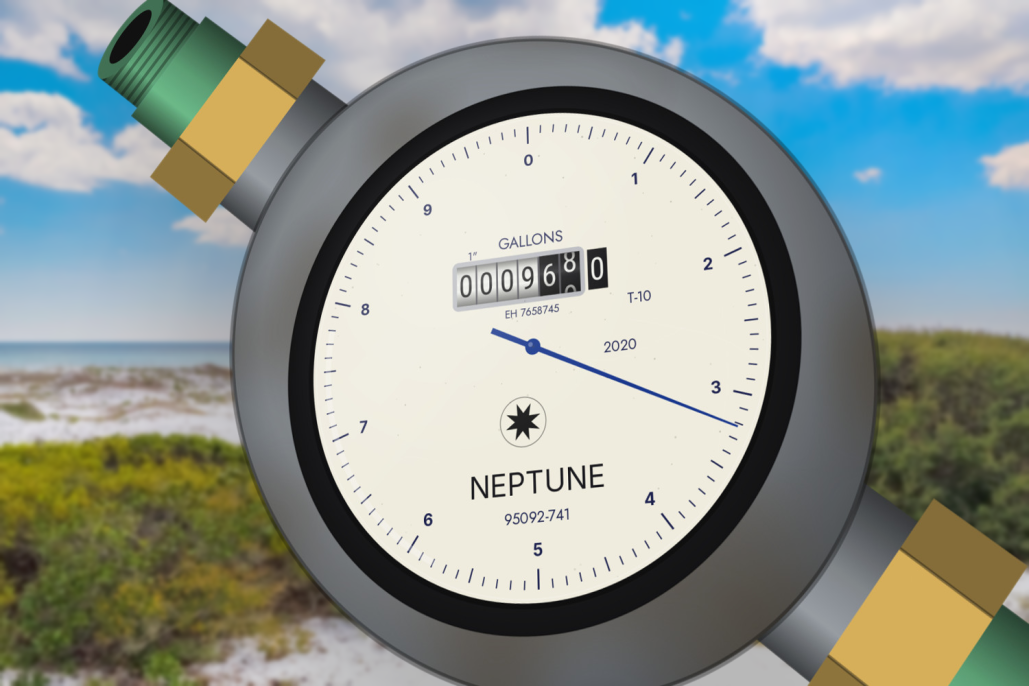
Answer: 9683.2 gal
